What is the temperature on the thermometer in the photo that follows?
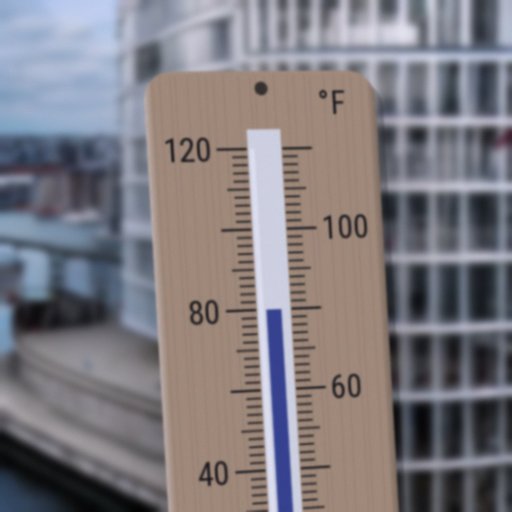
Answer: 80 °F
